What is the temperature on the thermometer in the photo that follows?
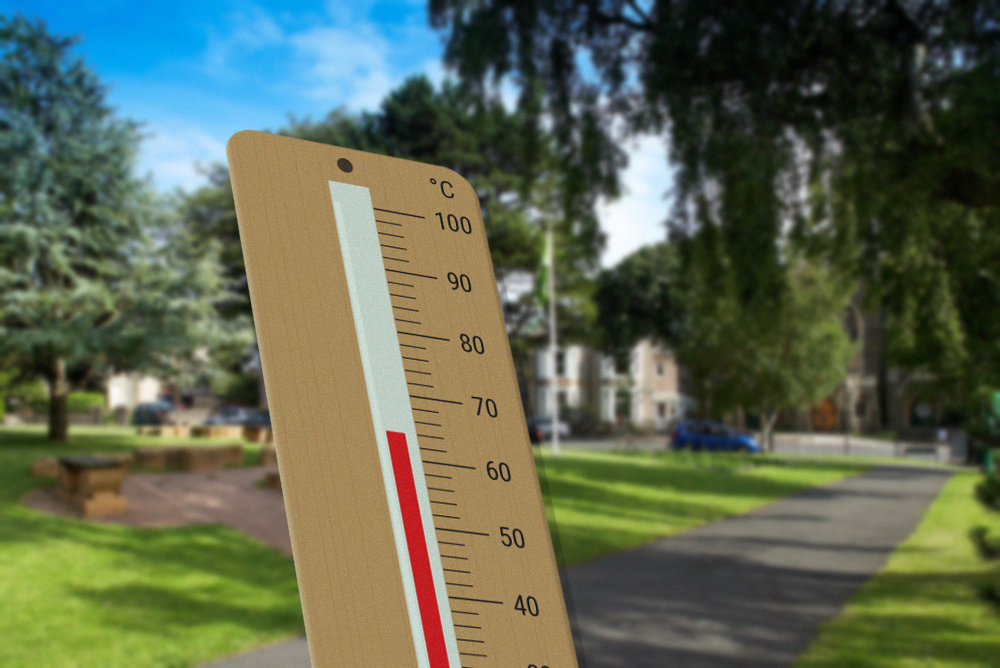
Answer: 64 °C
